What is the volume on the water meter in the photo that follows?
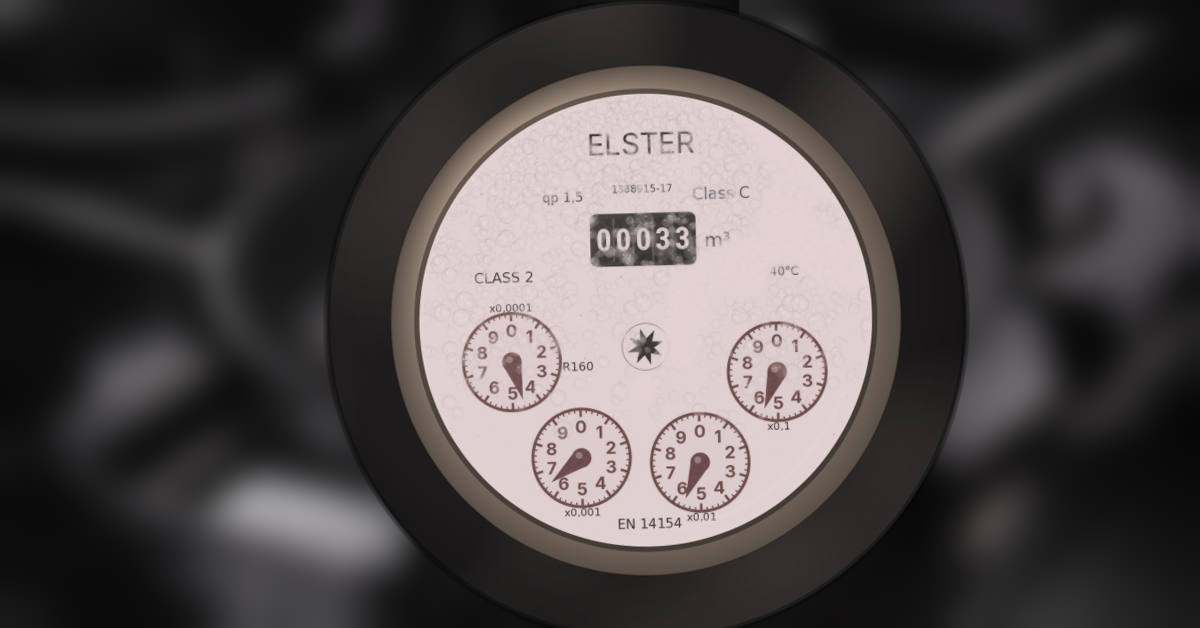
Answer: 33.5564 m³
